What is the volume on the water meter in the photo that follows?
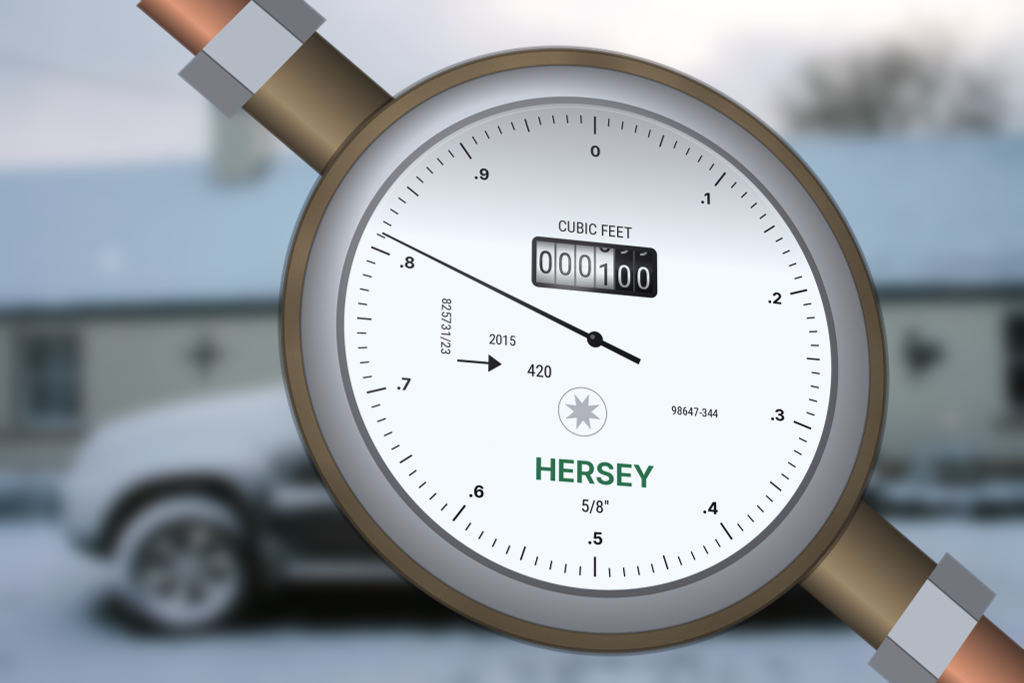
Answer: 99.81 ft³
